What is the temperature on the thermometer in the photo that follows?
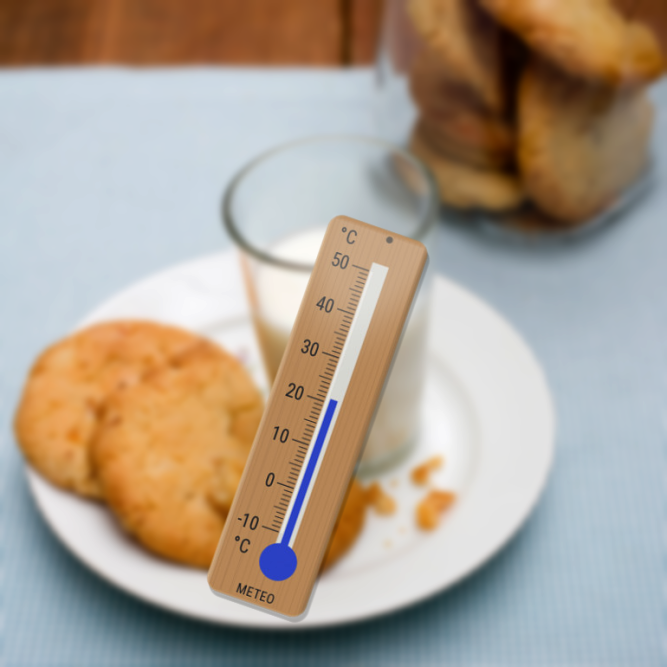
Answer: 21 °C
